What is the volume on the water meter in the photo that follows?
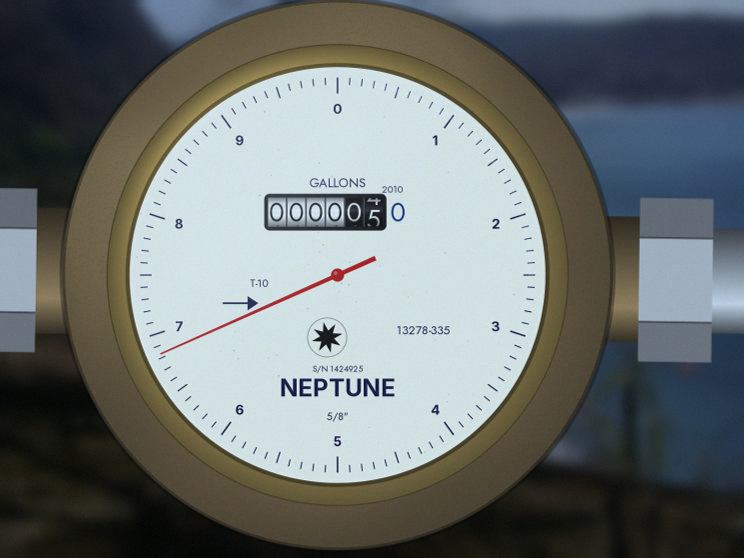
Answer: 46.8 gal
